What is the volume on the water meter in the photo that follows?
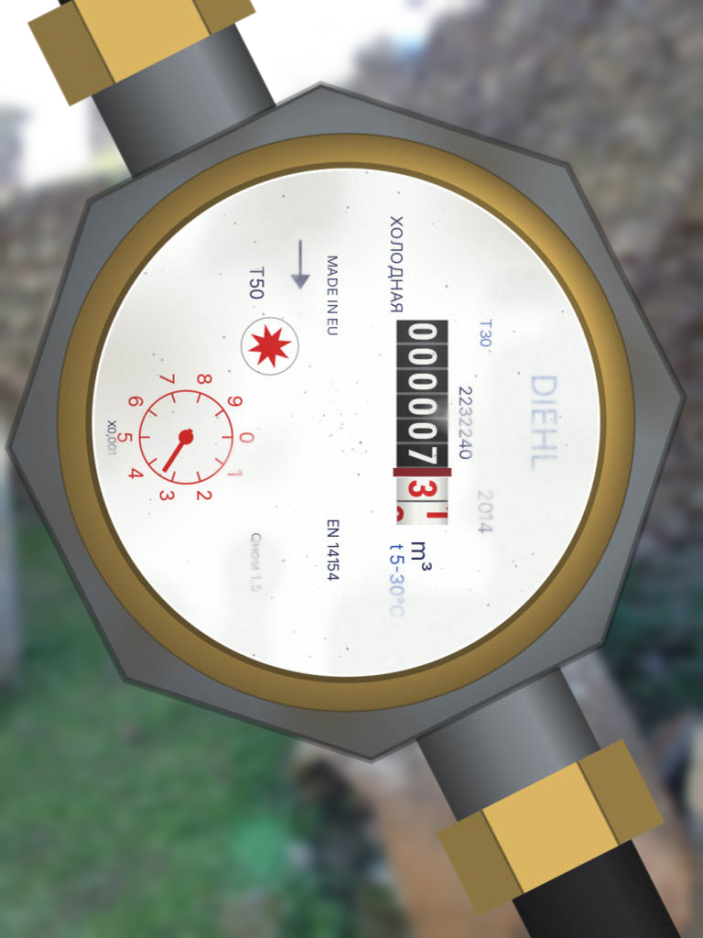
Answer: 7.313 m³
